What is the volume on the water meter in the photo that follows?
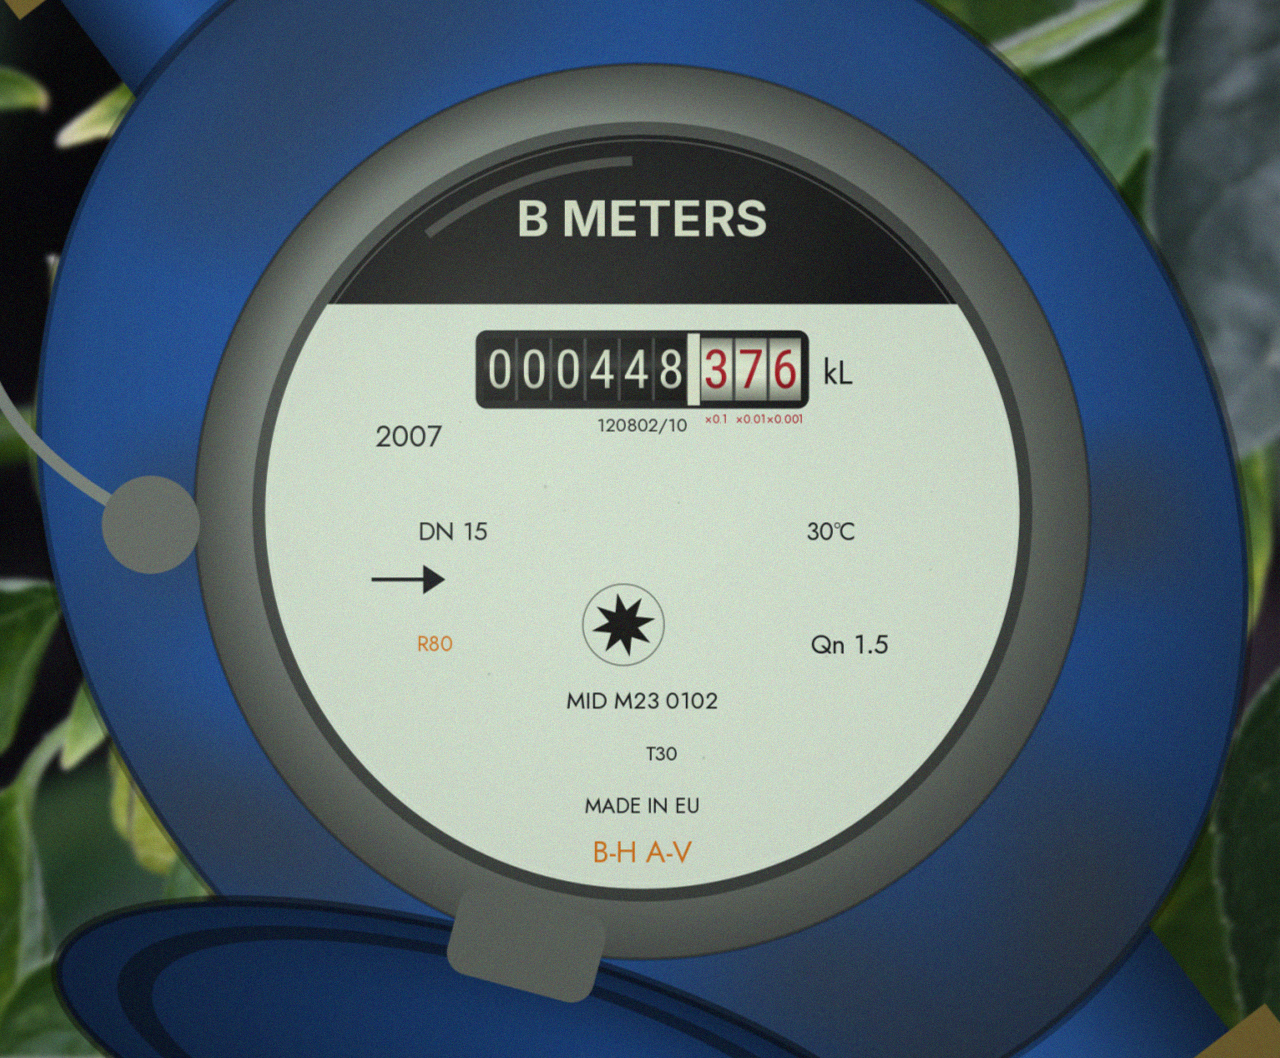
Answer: 448.376 kL
